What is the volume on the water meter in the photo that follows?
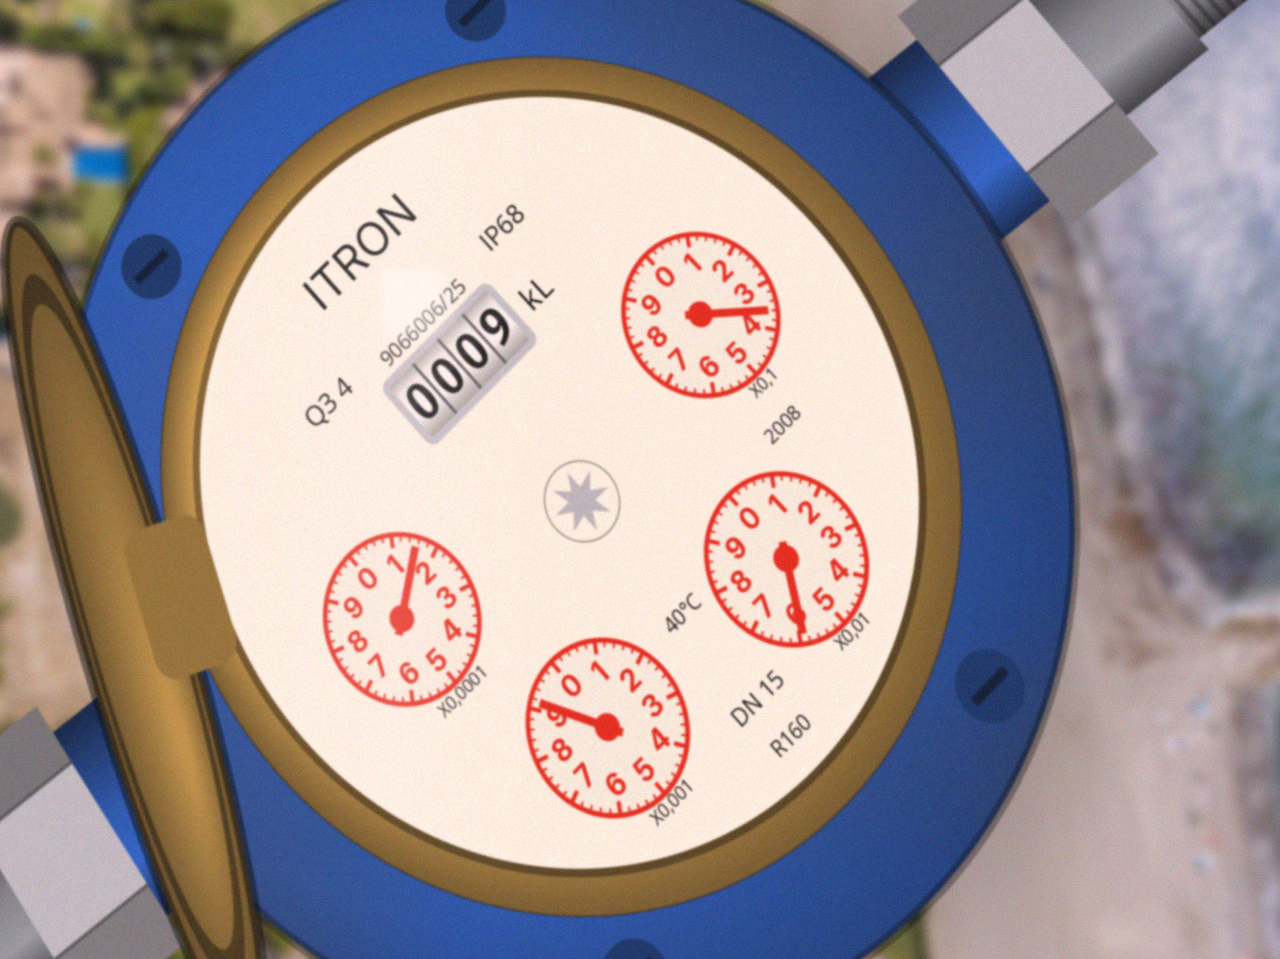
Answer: 9.3591 kL
